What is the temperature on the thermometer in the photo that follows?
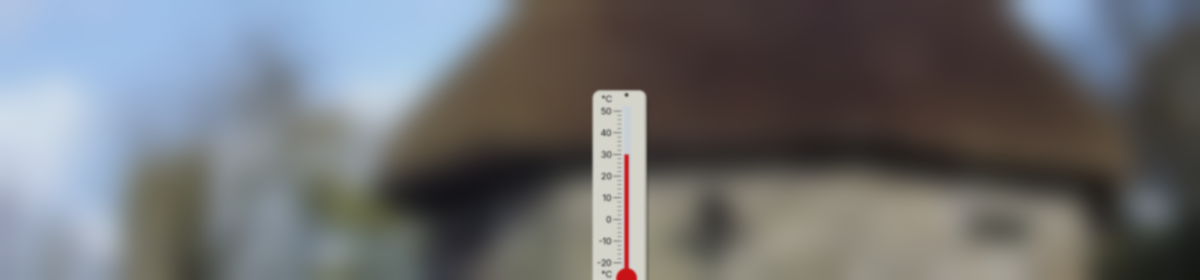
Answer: 30 °C
